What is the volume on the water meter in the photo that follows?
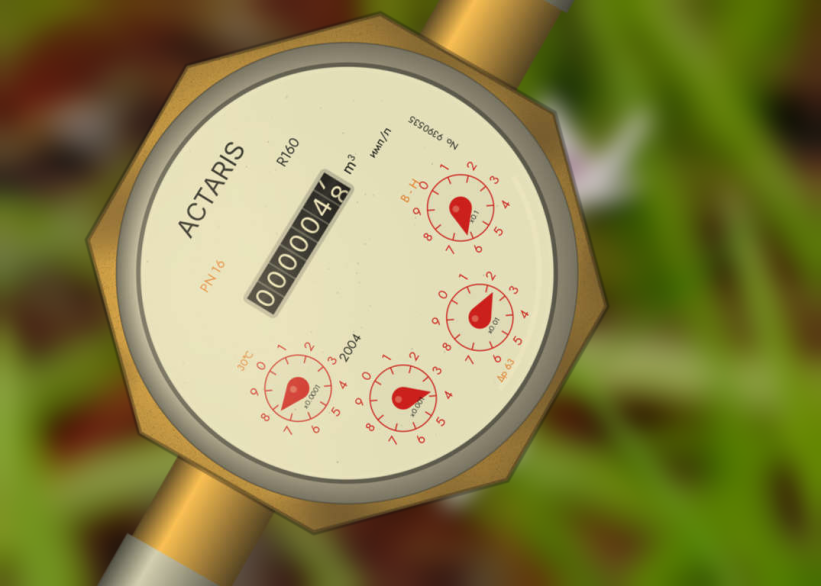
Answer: 47.6237 m³
